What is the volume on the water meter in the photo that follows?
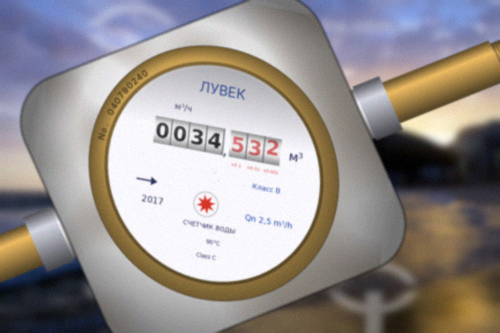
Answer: 34.532 m³
